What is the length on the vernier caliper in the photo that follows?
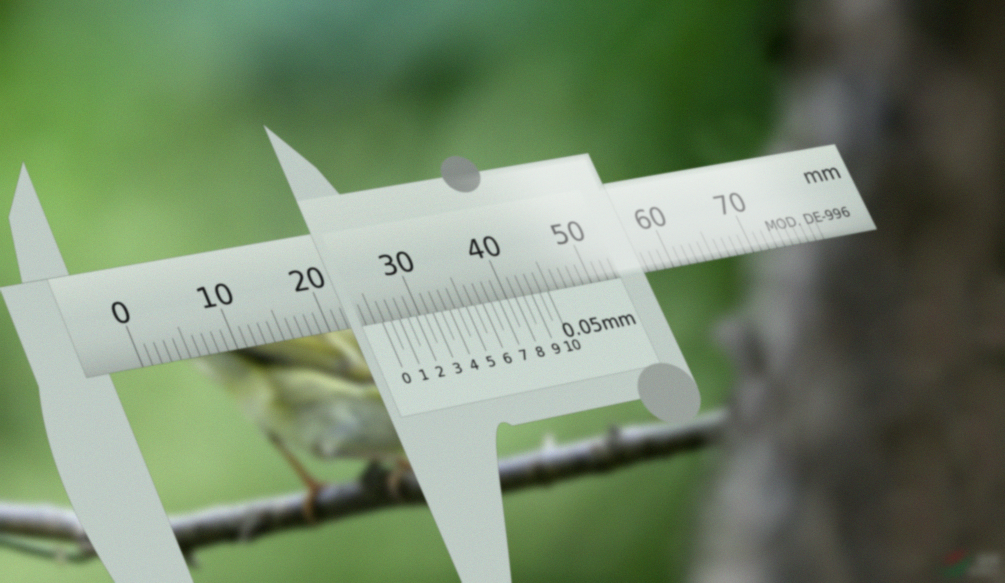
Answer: 25.8 mm
